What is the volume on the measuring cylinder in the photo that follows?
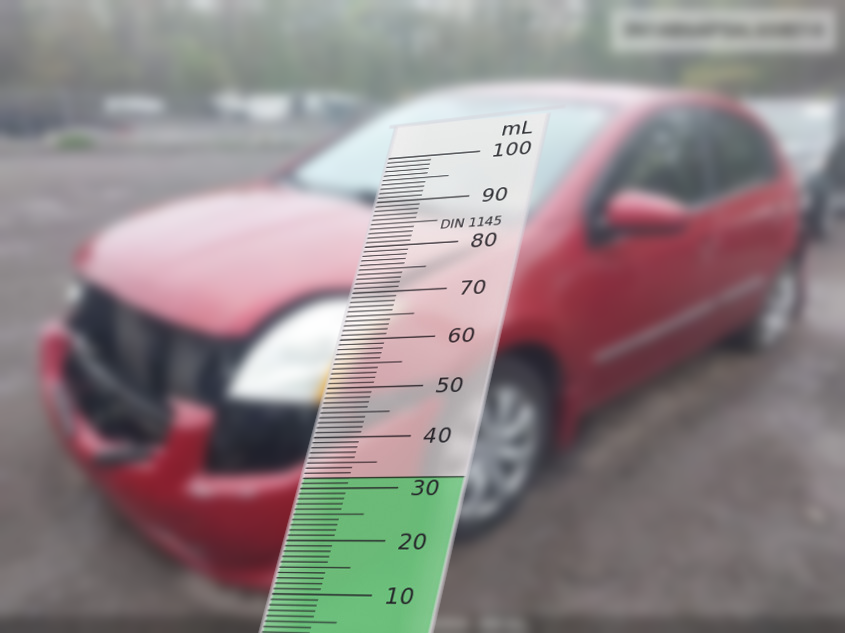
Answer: 32 mL
